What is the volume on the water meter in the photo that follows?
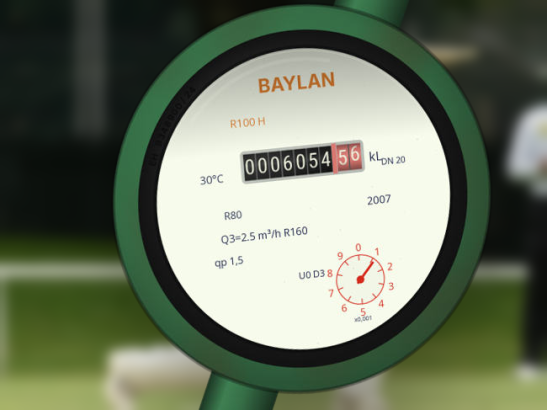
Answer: 6054.561 kL
